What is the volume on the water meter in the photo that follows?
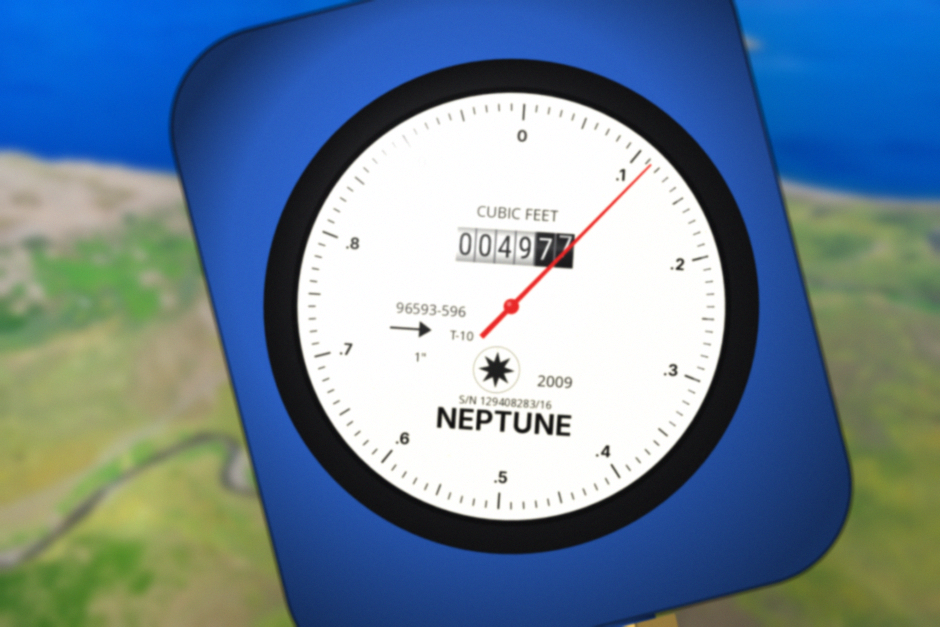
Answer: 4977.11 ft³
